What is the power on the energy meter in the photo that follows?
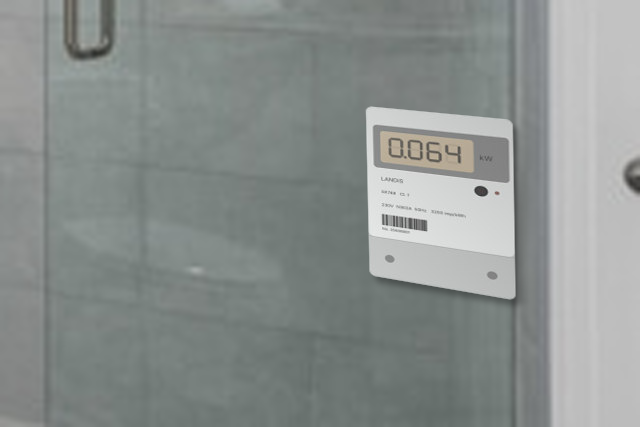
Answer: 0.064 kW
